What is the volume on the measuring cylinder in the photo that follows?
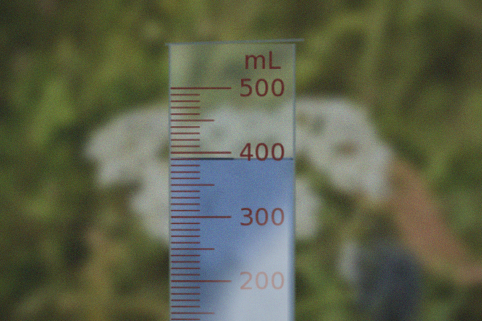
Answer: 390 mL
